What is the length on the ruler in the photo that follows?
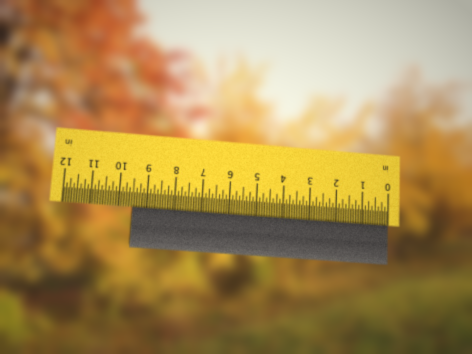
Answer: 9.5 in
